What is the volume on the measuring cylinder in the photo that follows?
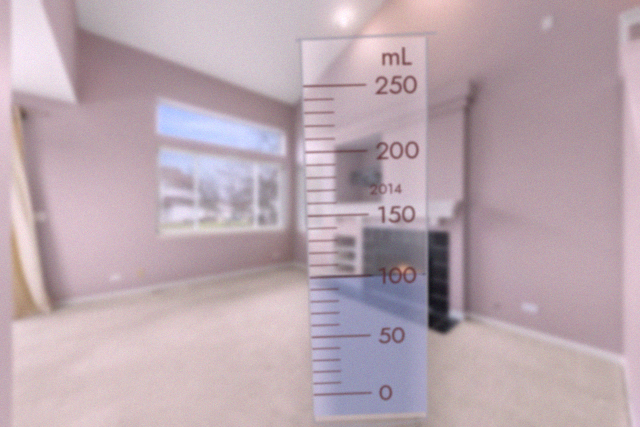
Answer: 100 mL
